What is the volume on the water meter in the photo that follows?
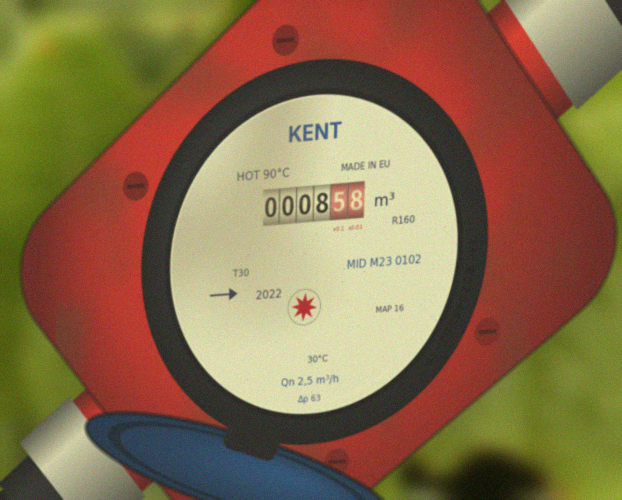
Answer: 8.58 m³
